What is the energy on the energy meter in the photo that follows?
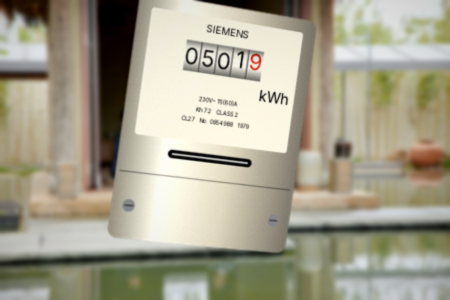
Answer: 501.9 kWh
